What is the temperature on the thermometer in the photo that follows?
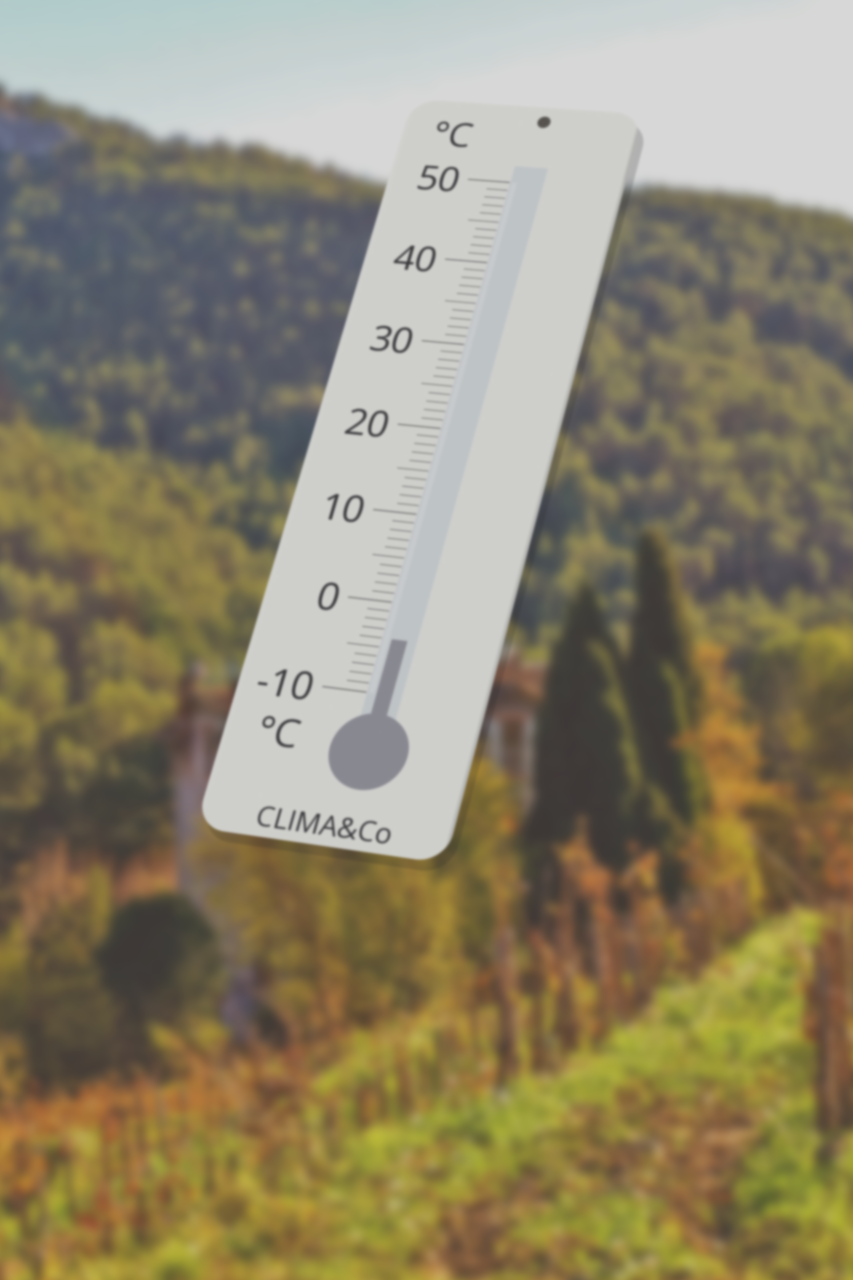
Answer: -4 °C
